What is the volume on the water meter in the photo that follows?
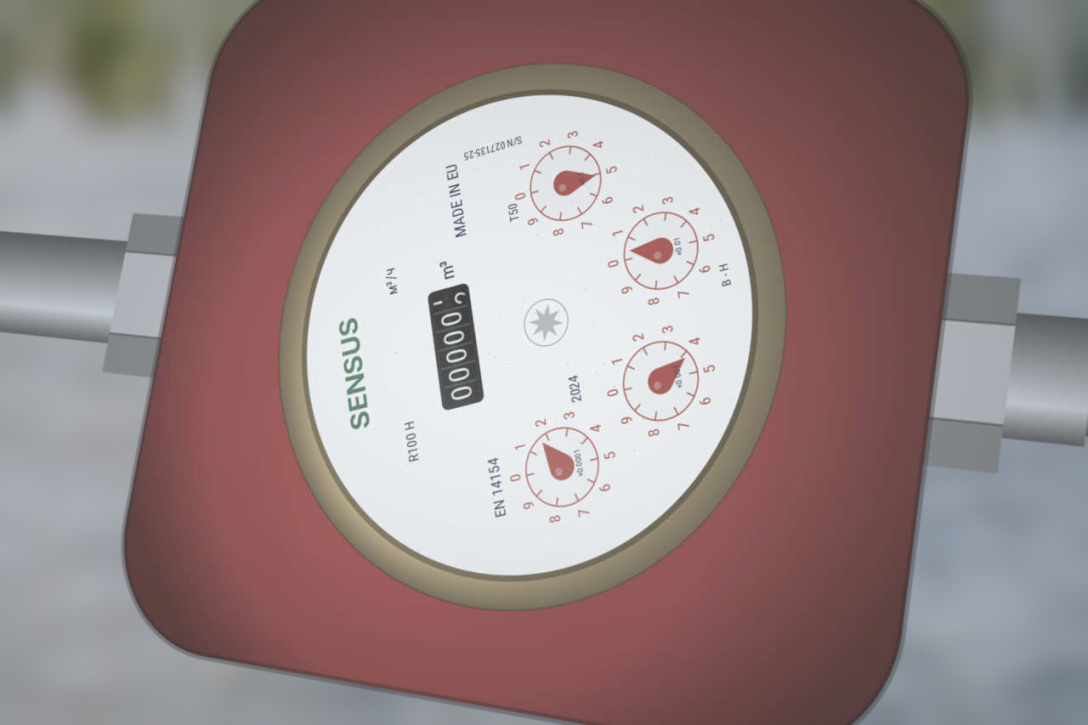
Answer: 1.5041 m³
